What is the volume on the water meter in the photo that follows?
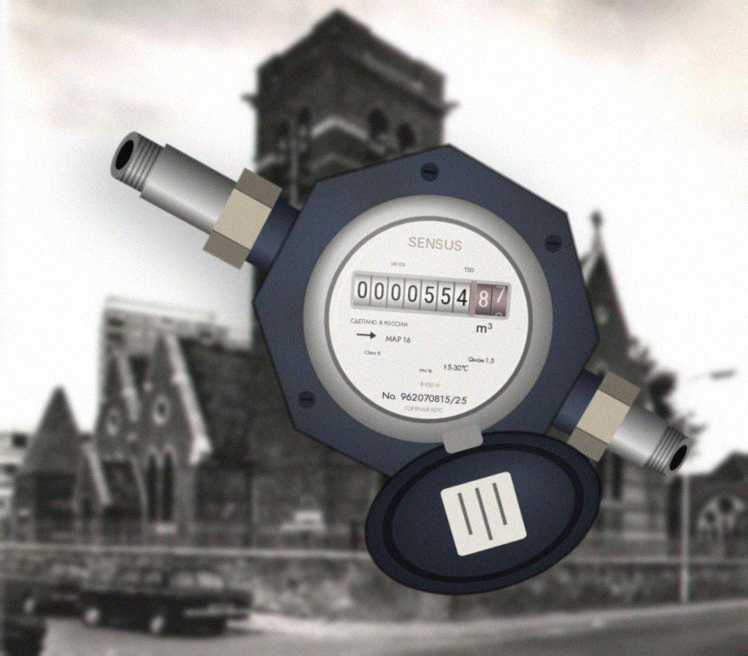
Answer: 554.87 m³
